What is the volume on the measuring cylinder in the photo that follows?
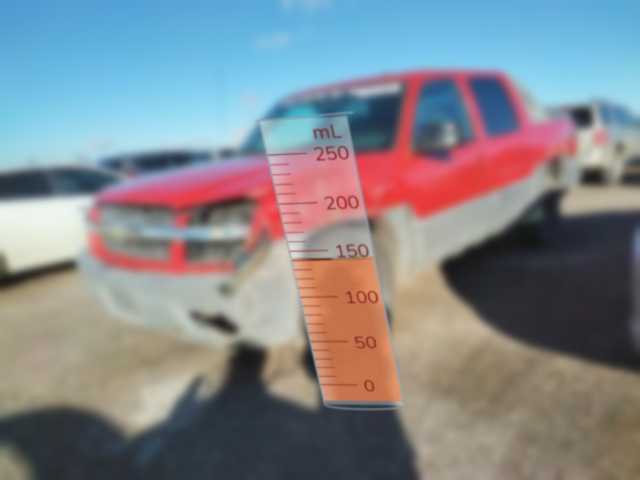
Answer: 140 mL
